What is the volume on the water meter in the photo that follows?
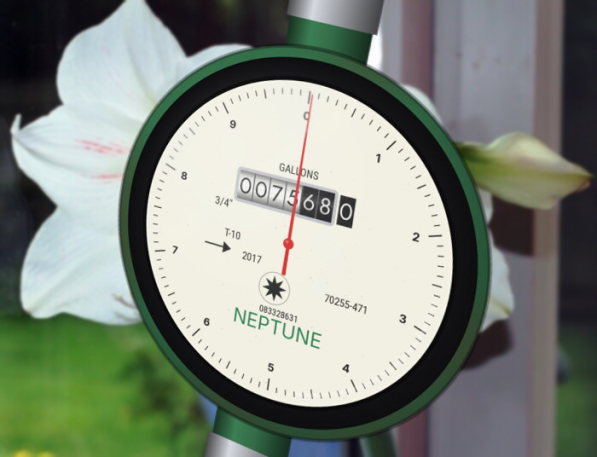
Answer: 75680.0 gal
